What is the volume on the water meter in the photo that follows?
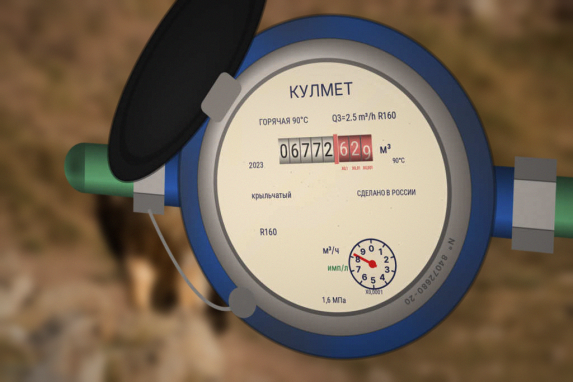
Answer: 6772.6288 m³
